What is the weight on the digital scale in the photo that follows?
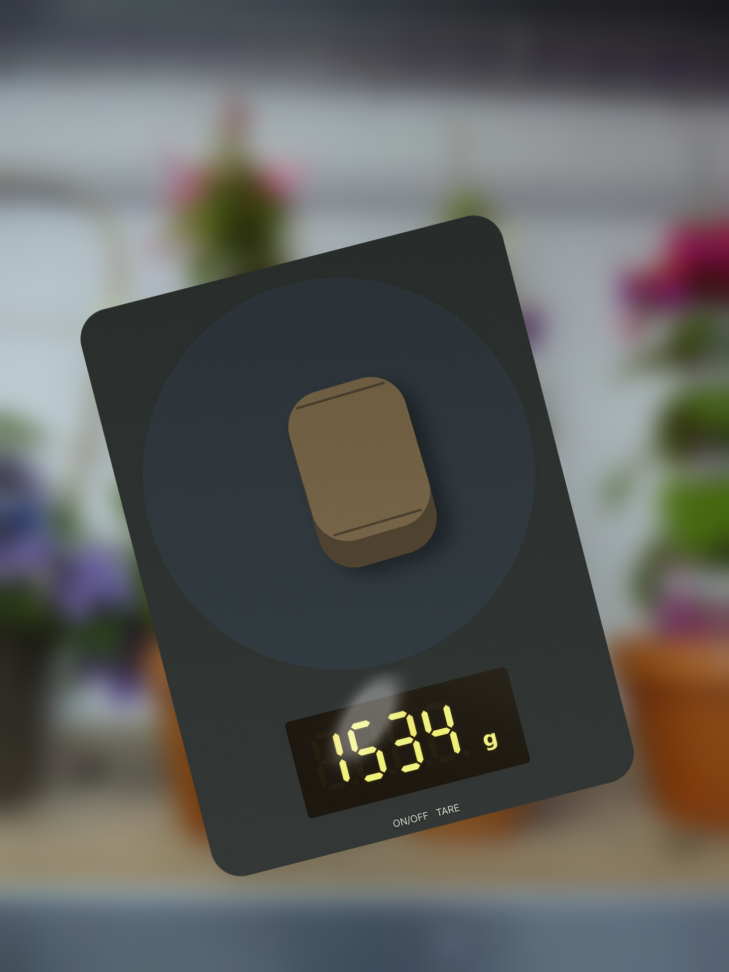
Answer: 1534 g
